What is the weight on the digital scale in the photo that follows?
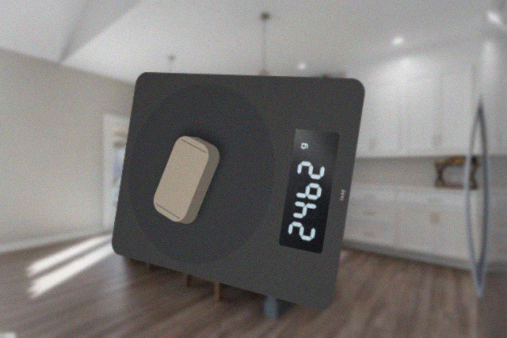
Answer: 2462 g
